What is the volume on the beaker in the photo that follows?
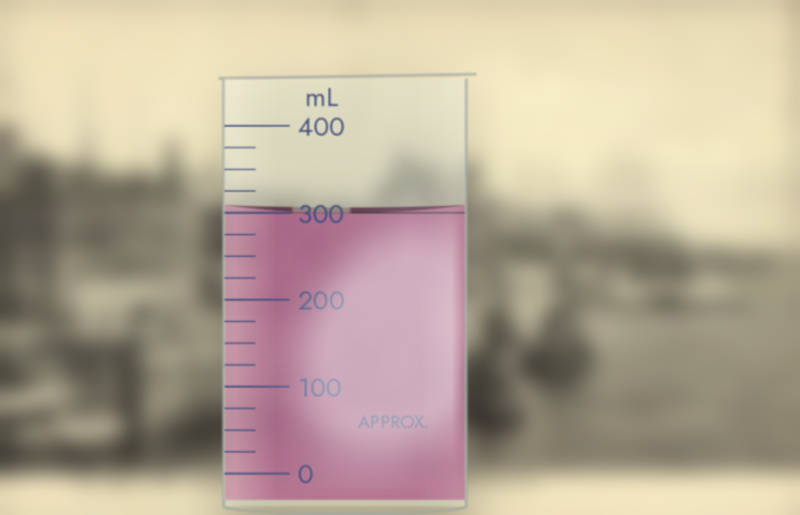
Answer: 300 mL
